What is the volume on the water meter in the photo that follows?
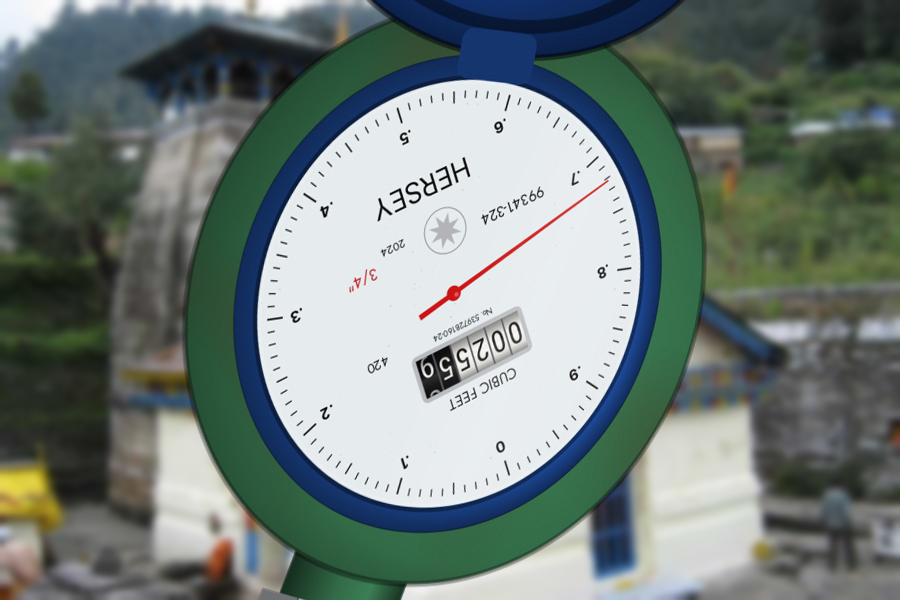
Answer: 2558.72 ft³
